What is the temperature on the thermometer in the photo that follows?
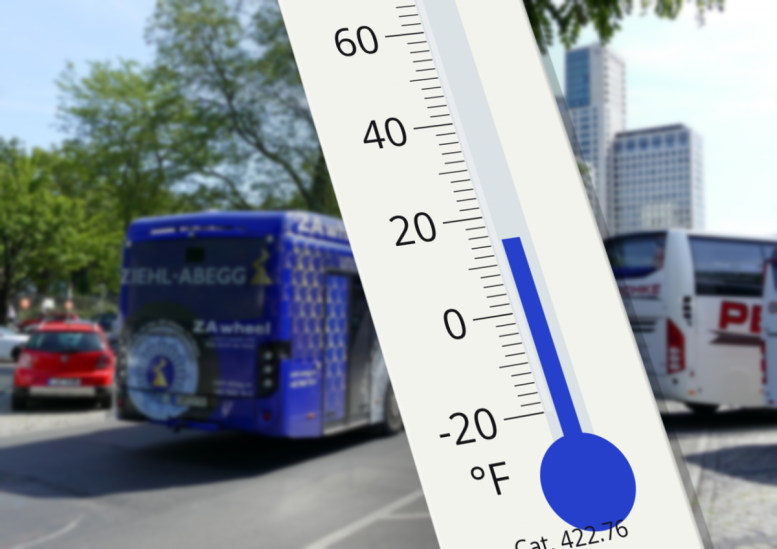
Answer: 15 °F
